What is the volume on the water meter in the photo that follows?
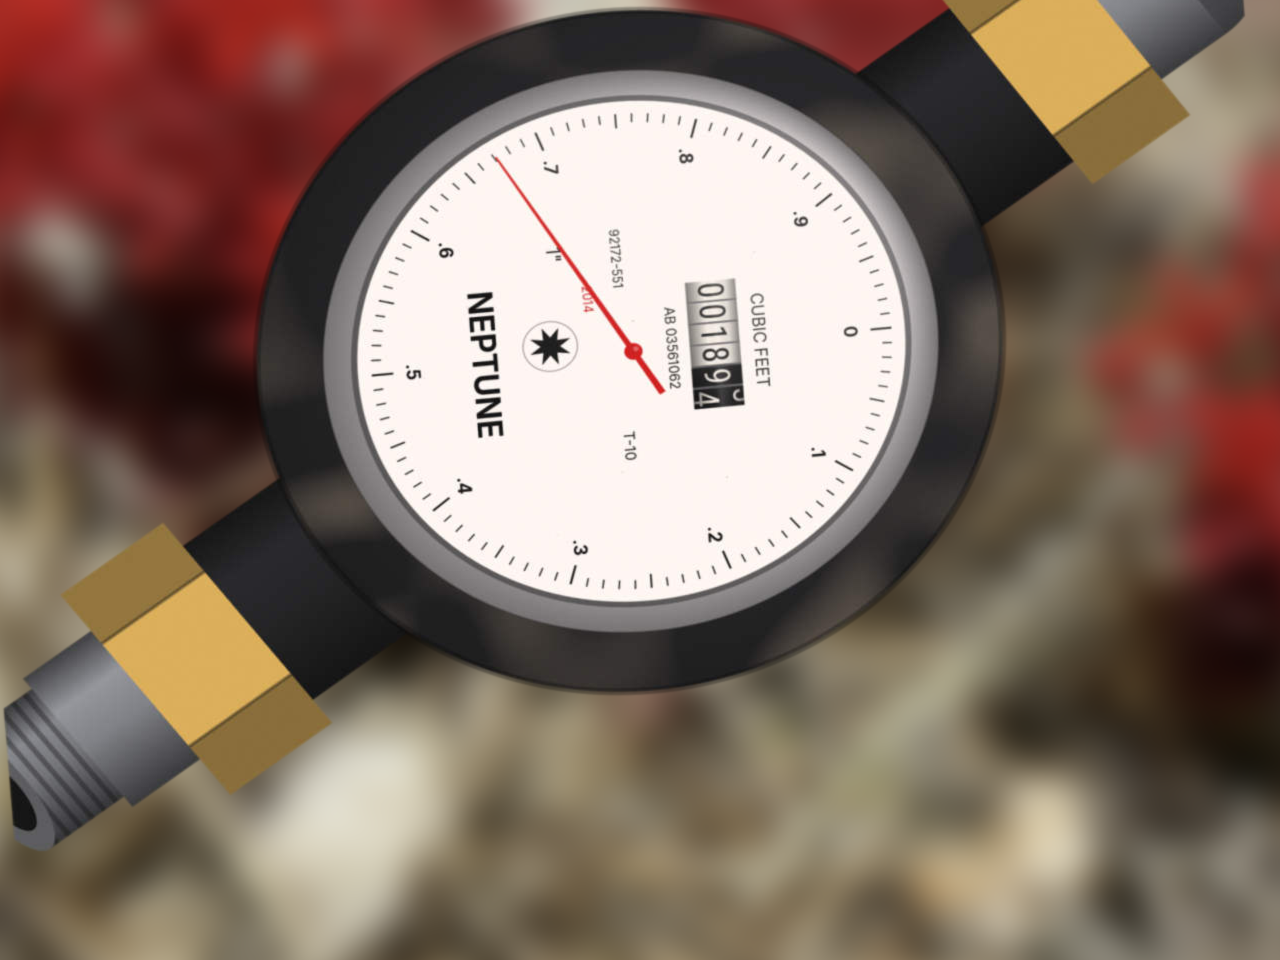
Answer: 1893.67 ft³
